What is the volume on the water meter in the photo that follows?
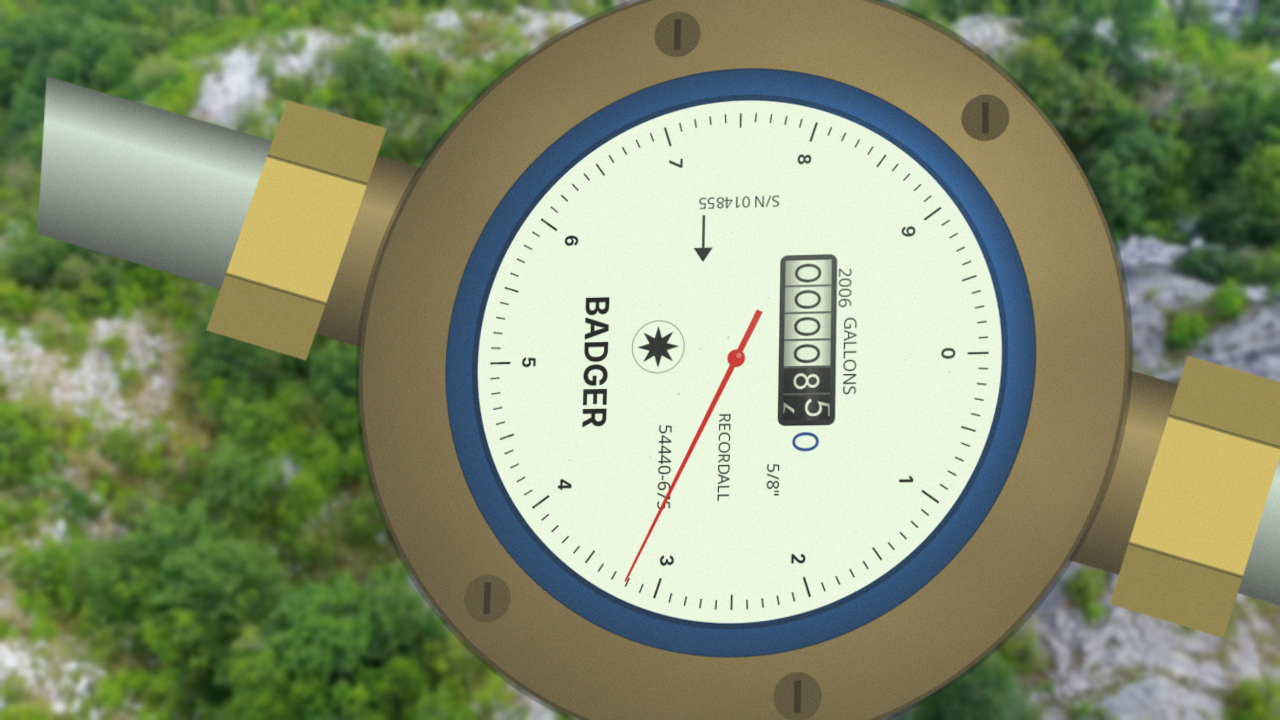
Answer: 853.2 gal
